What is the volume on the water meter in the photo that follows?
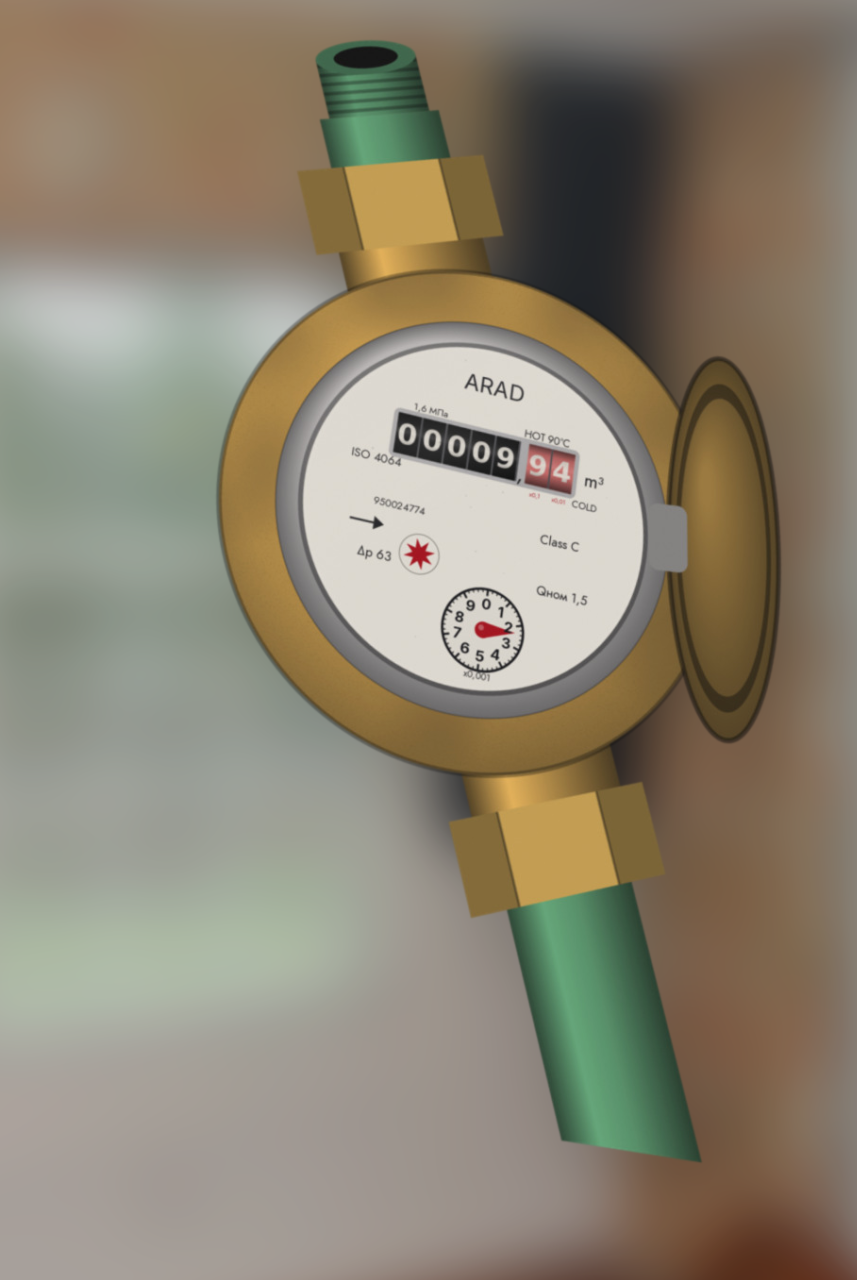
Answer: 9.942 m³
